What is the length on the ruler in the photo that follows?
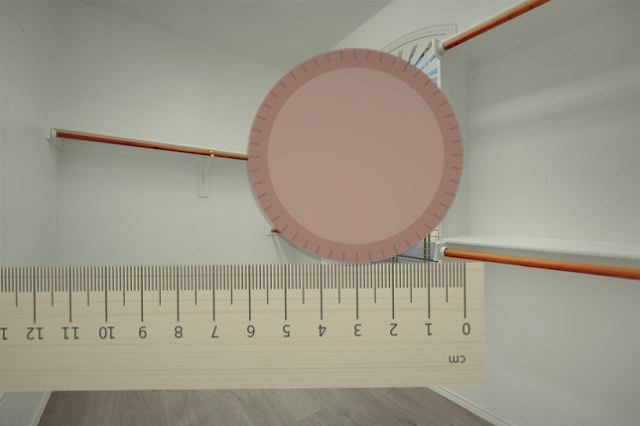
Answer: 6 cm
